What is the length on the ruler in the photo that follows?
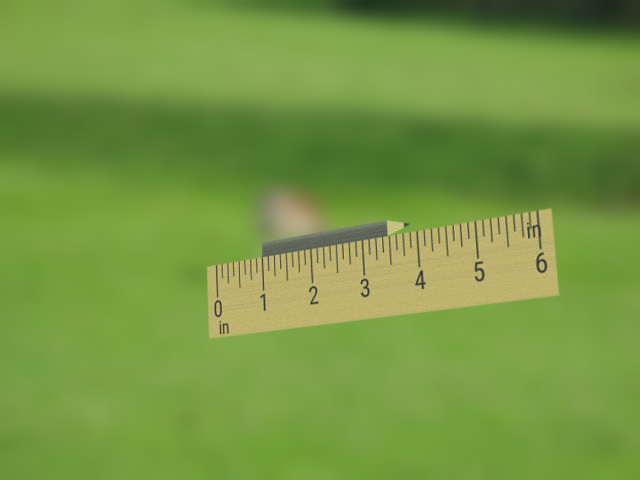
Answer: 2.875 in
